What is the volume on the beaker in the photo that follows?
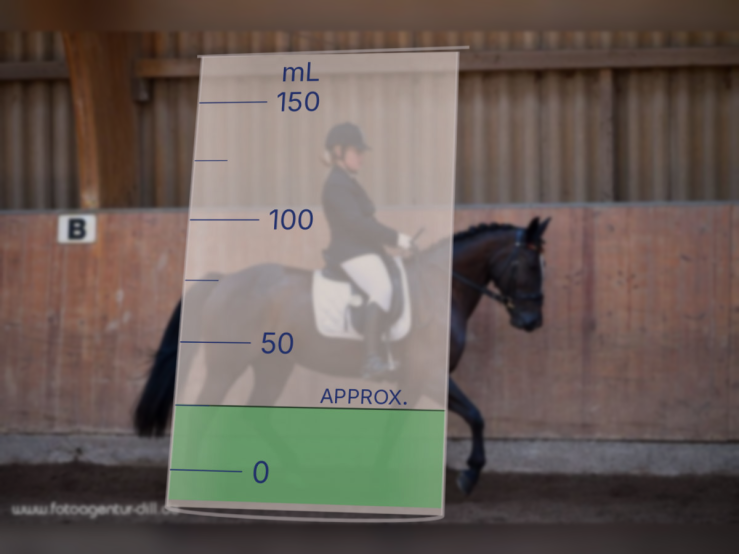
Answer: 25 mL
